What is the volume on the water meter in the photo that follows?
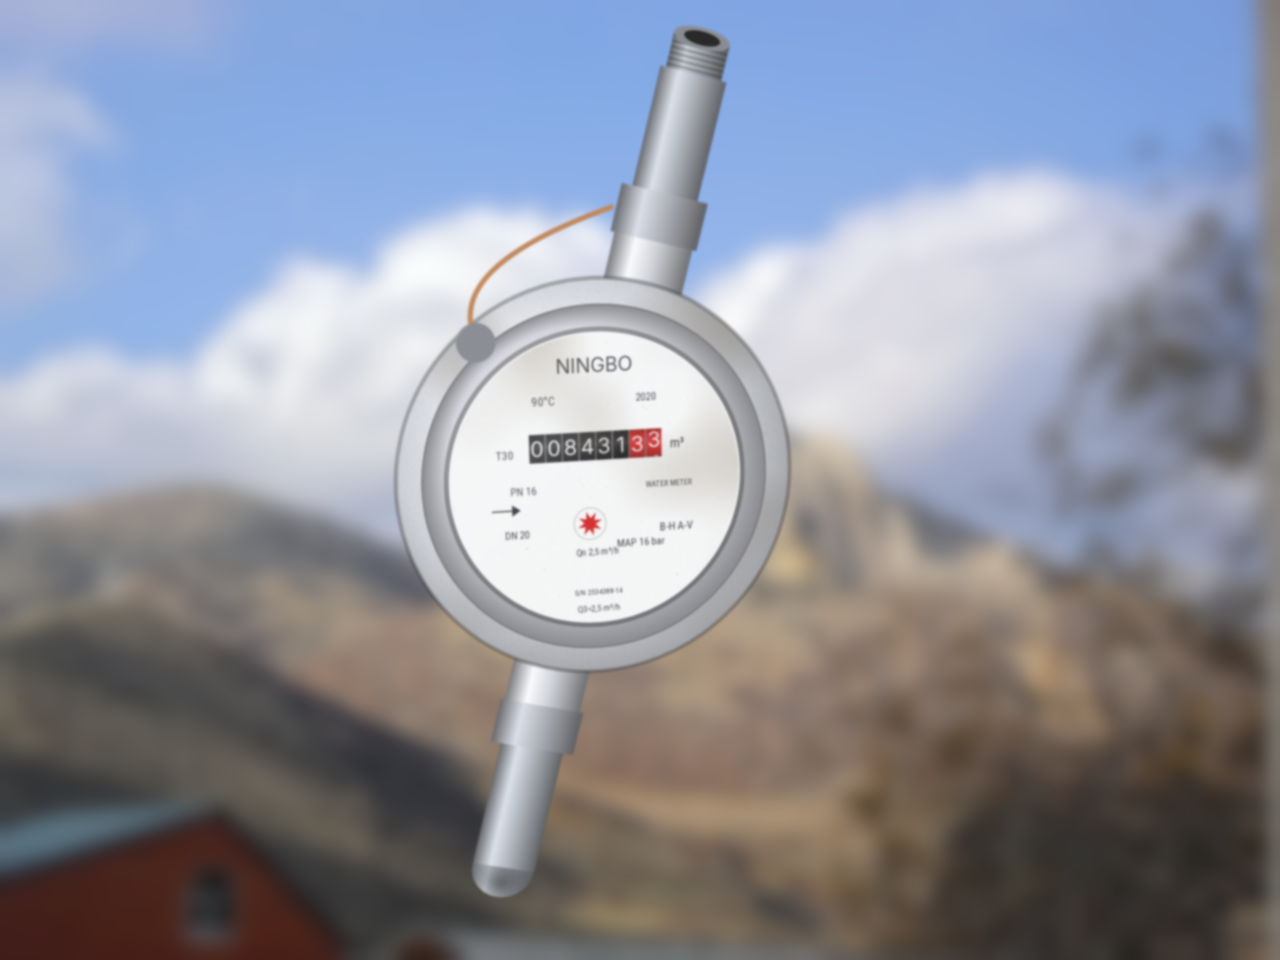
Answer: 8431.33 m³
